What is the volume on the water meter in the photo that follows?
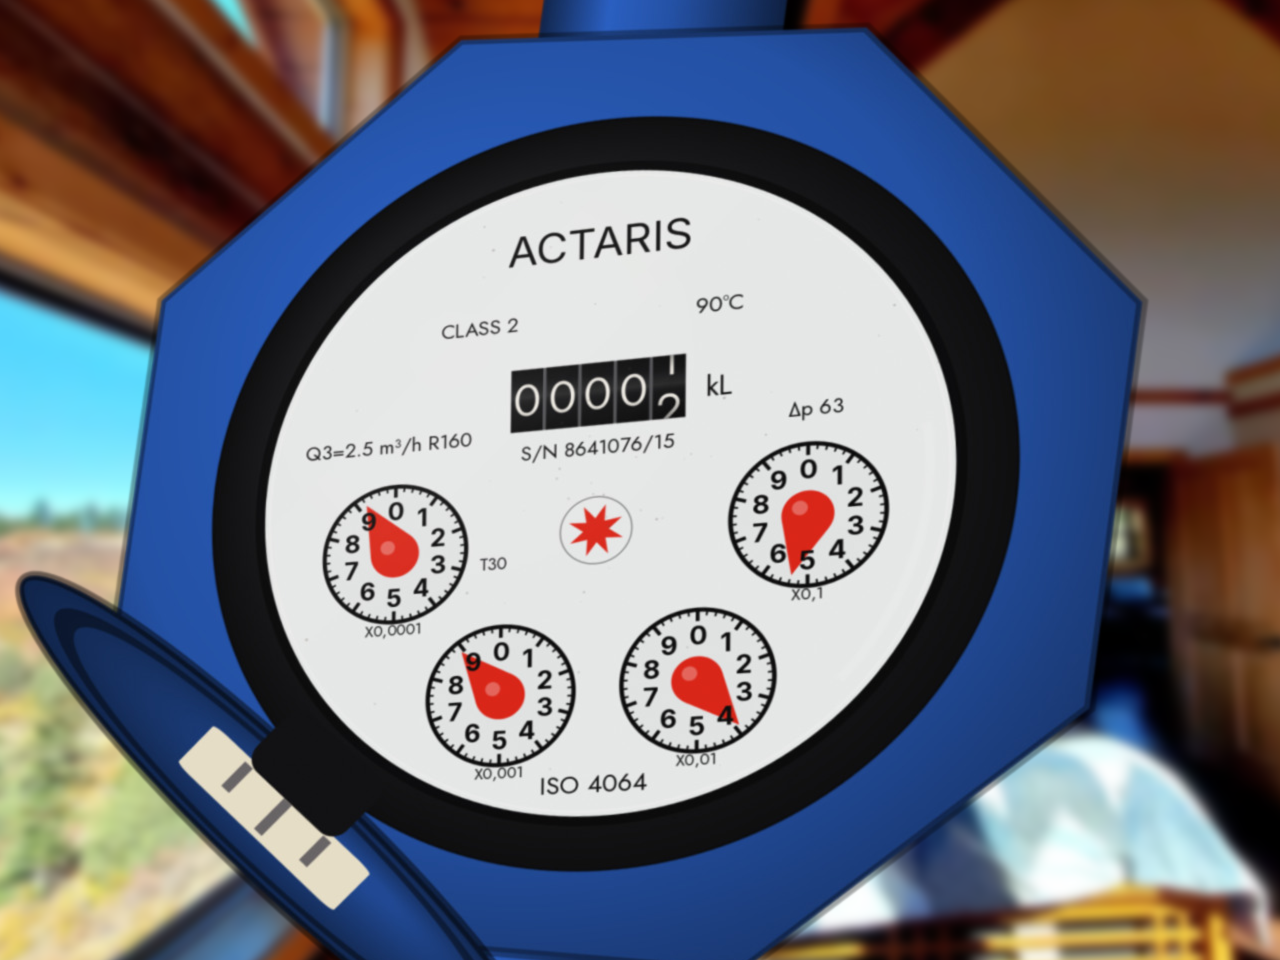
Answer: 1.5389 kL
